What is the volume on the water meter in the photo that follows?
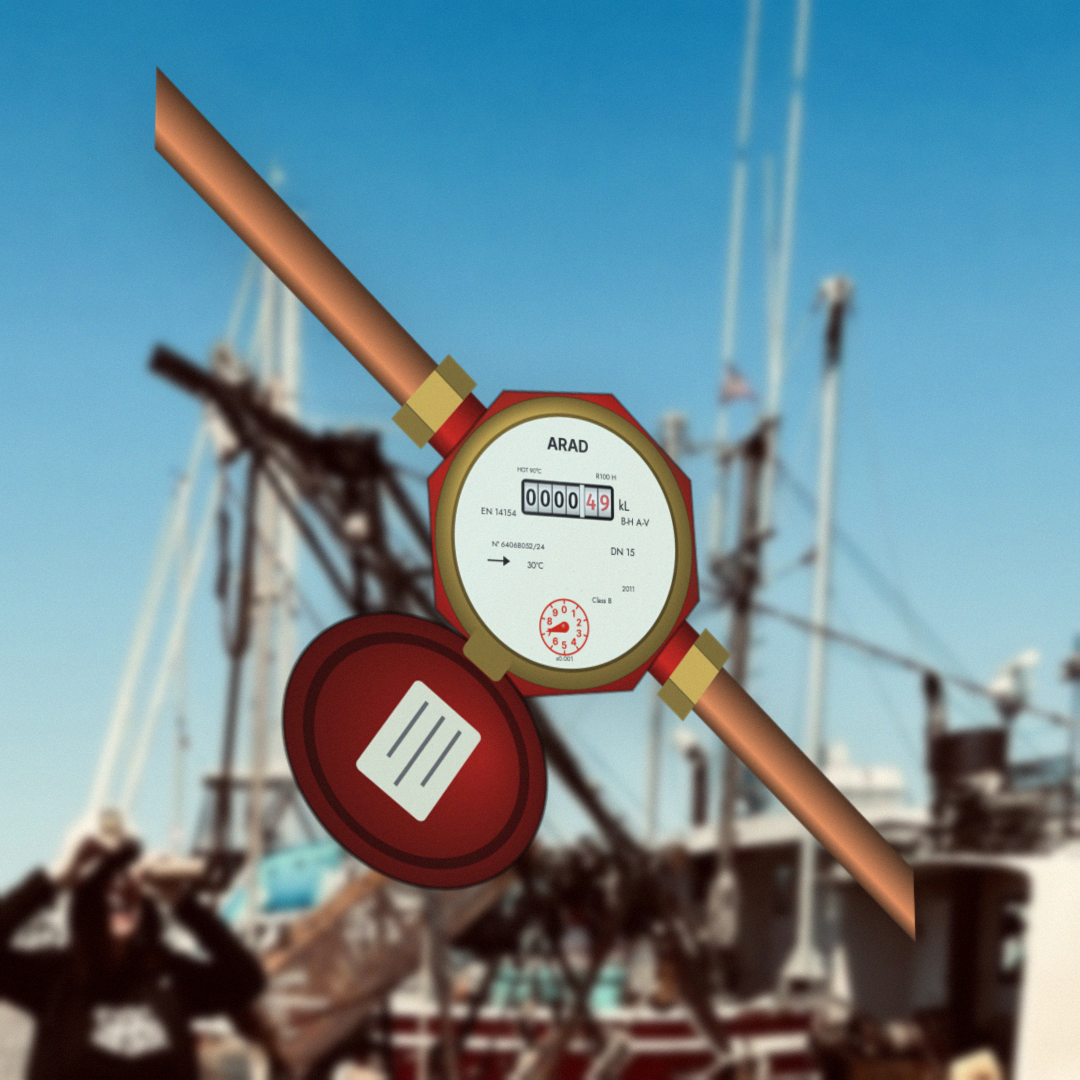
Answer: 0.497 kL
